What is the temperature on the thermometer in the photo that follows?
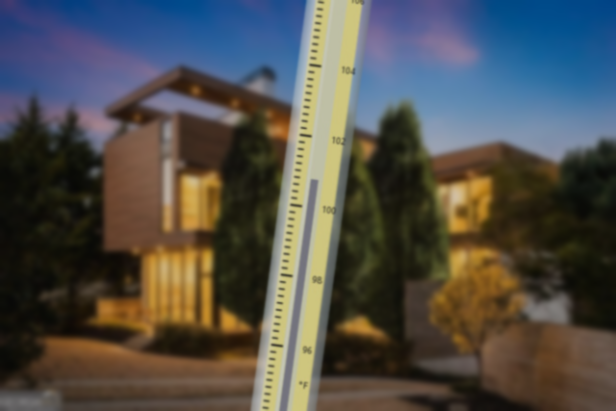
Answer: 100.8 °F
